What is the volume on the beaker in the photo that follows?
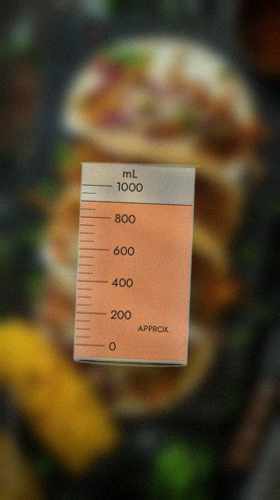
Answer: 900 mL
